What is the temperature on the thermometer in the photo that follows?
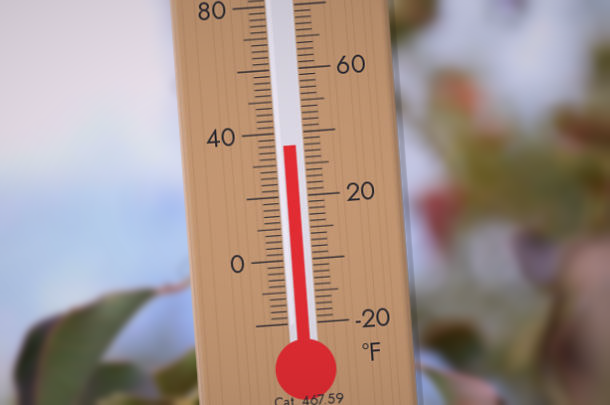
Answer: 36 °F
